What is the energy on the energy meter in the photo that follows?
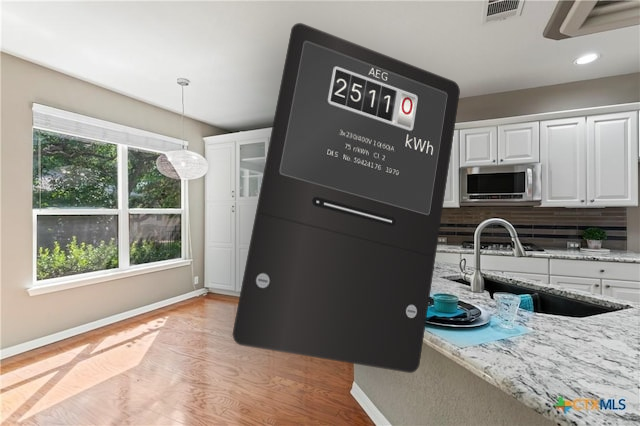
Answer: 2511.0 kWh
